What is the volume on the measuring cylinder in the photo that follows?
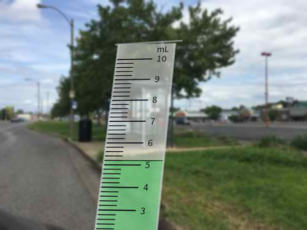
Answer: 5.2 mL
